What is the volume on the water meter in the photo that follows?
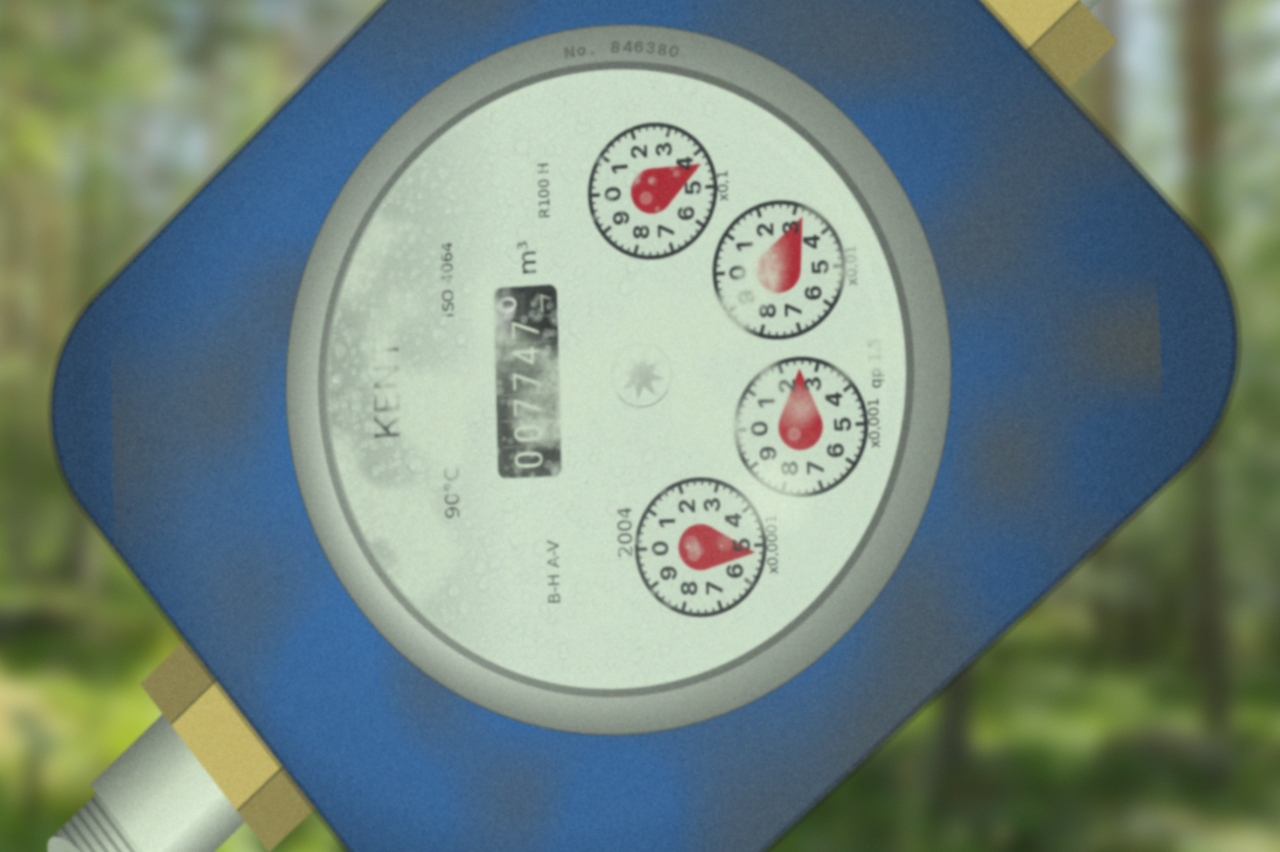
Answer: 77476.4325 m³
